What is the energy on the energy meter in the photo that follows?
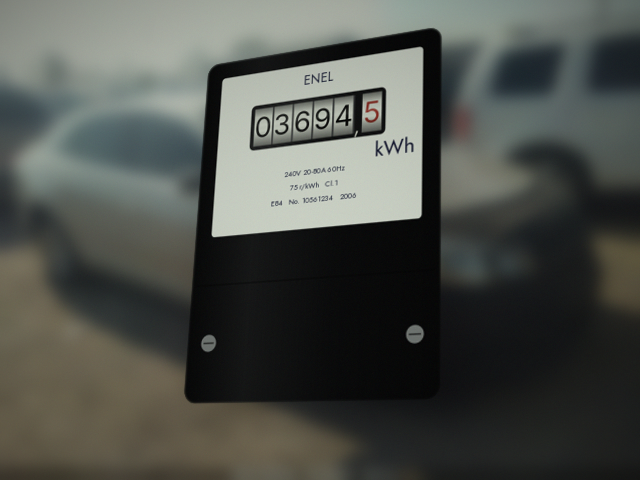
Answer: 3694.5 kWh
